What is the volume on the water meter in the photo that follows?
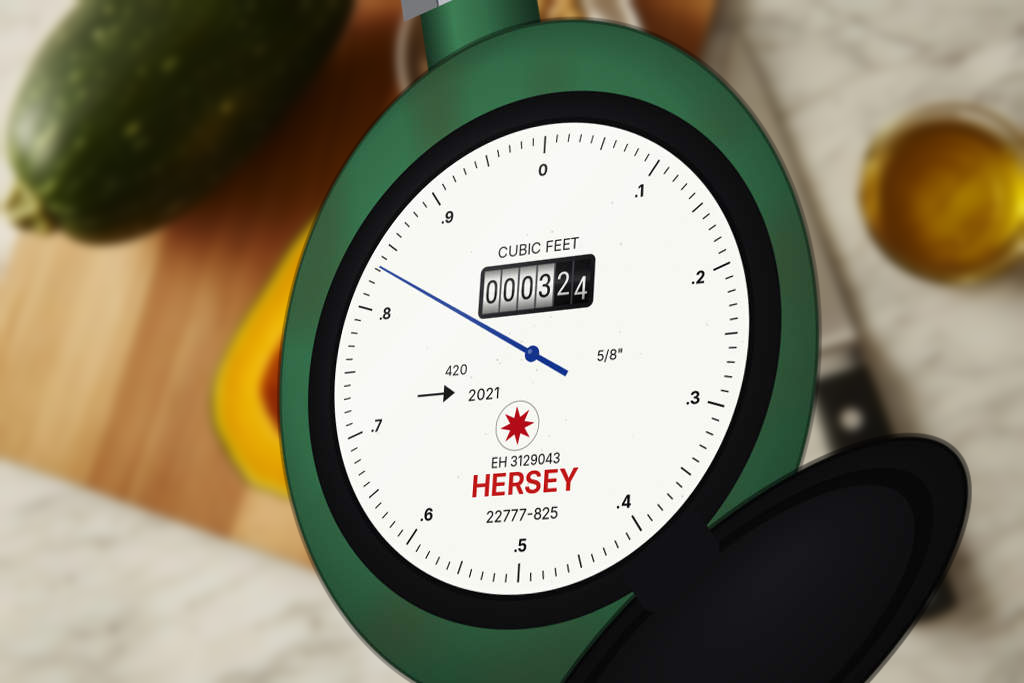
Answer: 323.83 ft³
